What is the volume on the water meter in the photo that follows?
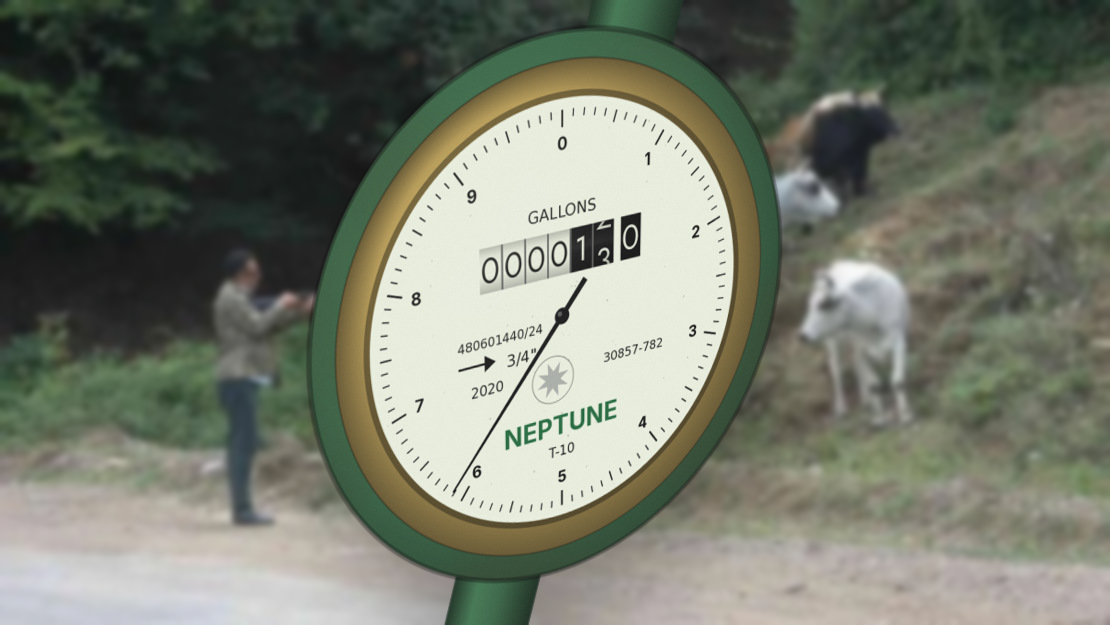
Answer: 126.1 gal
